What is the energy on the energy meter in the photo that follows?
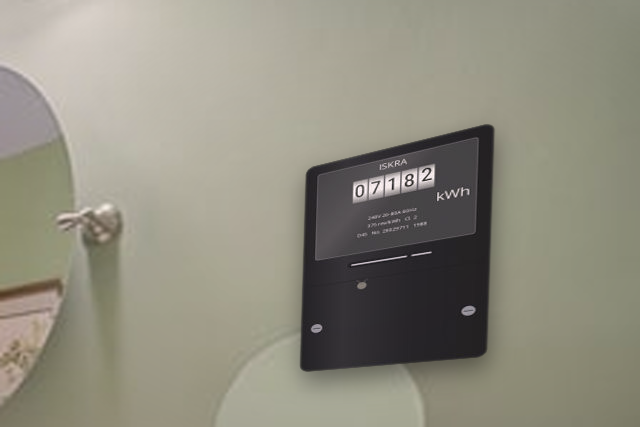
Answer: 7182 kWh
